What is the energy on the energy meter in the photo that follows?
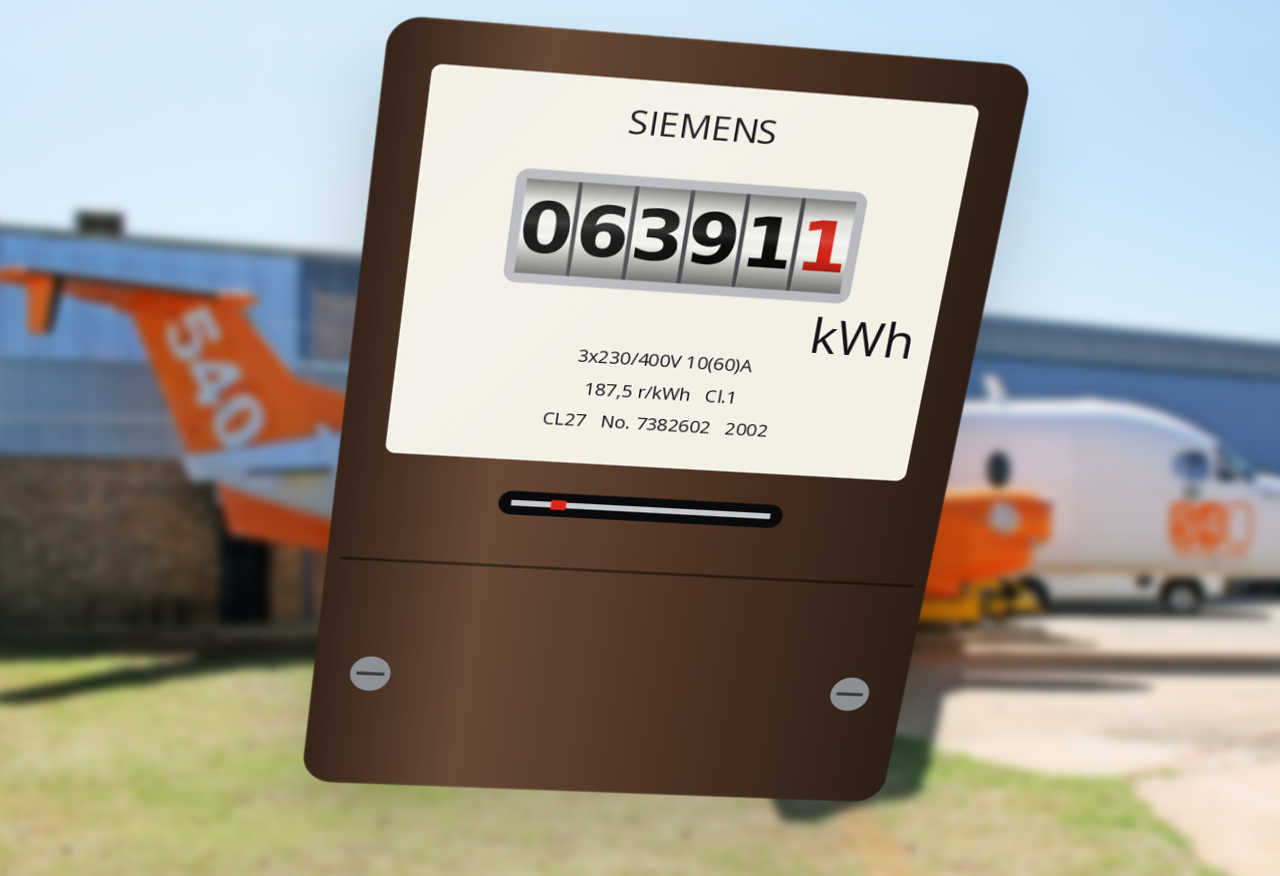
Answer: 6391.1 kWh
